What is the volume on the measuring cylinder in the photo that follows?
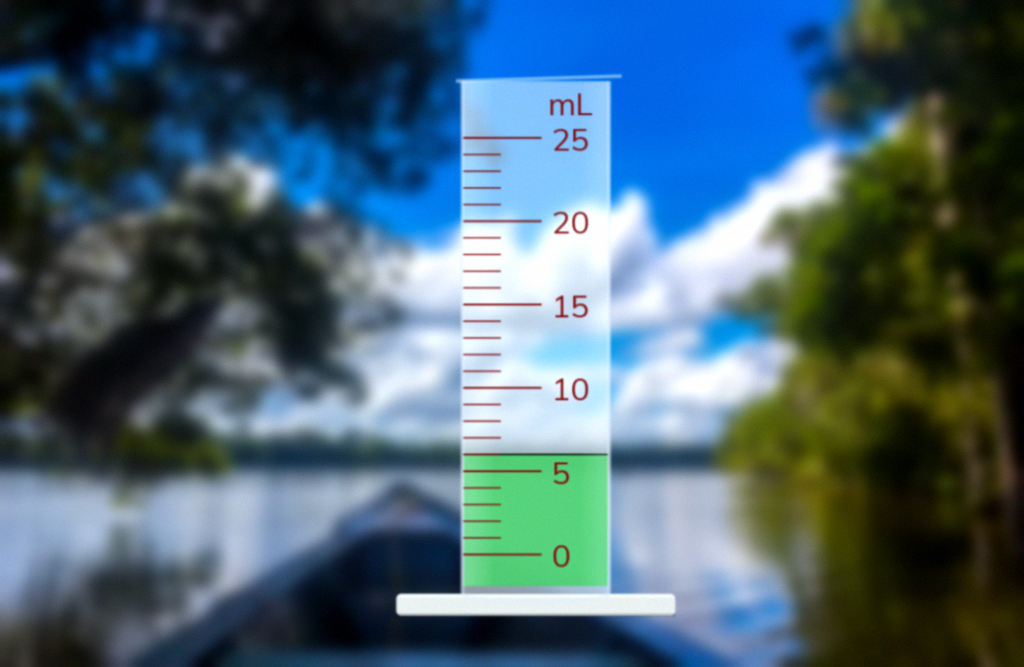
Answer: 6 mL
